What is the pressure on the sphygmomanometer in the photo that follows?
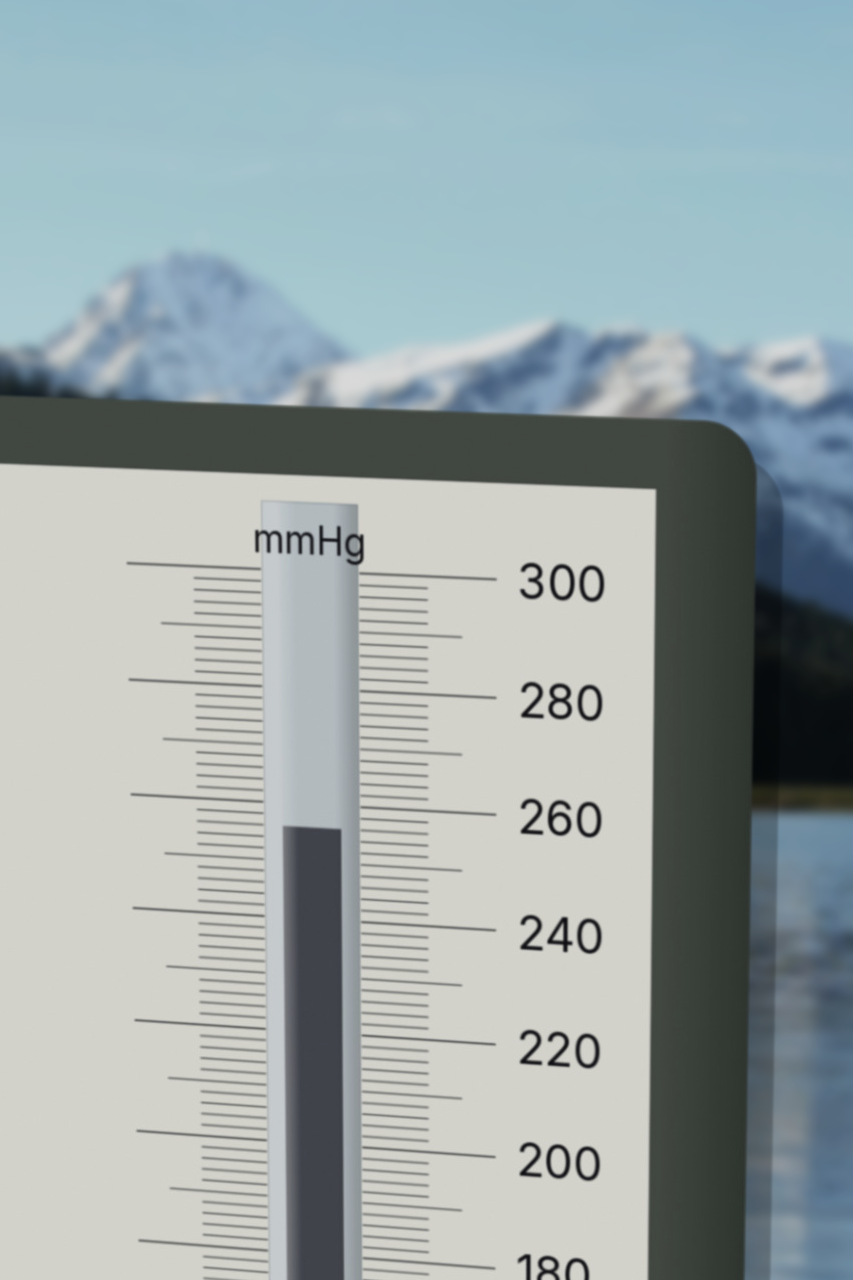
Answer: 256 mmHg
